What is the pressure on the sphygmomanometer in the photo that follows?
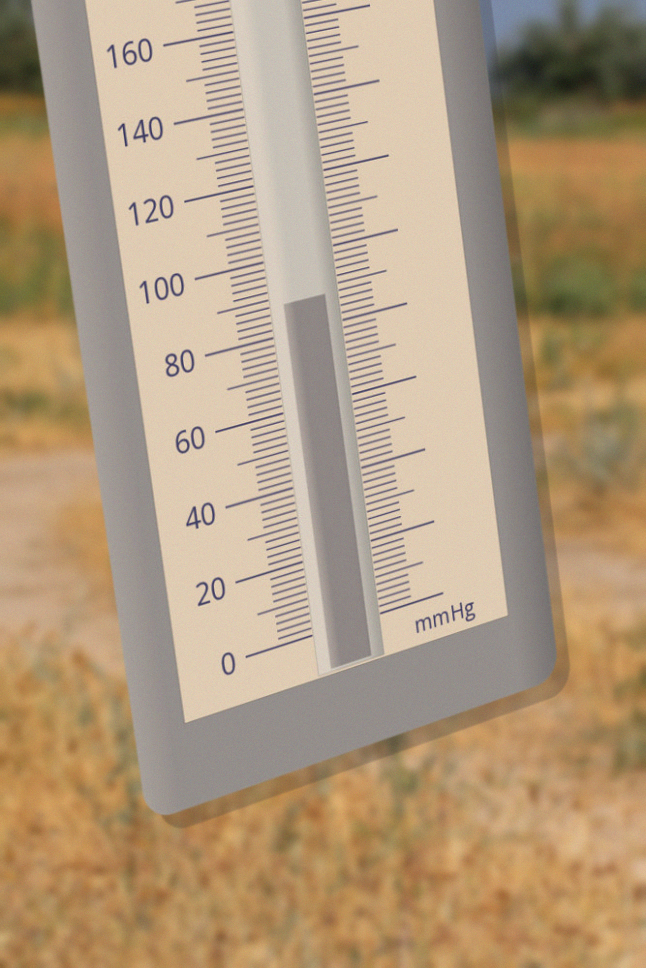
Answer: 88 mmHg
